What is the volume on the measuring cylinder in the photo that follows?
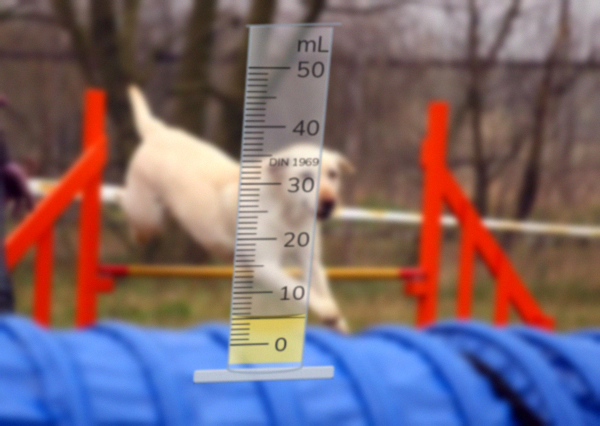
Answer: 5 mL
